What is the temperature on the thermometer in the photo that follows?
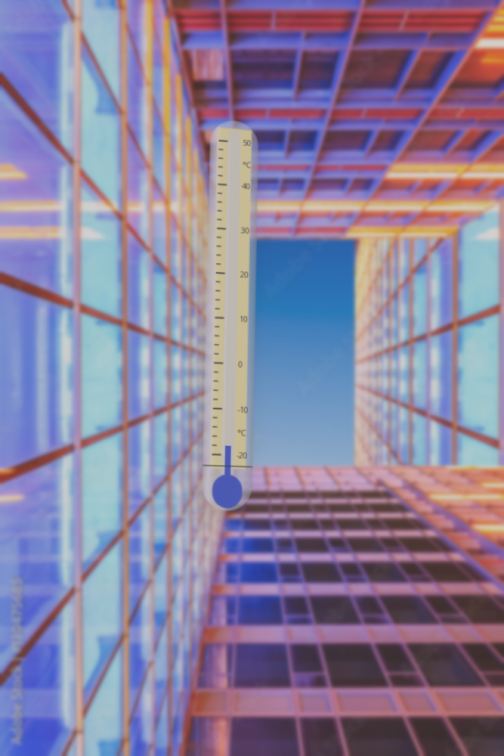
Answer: -18 °C
